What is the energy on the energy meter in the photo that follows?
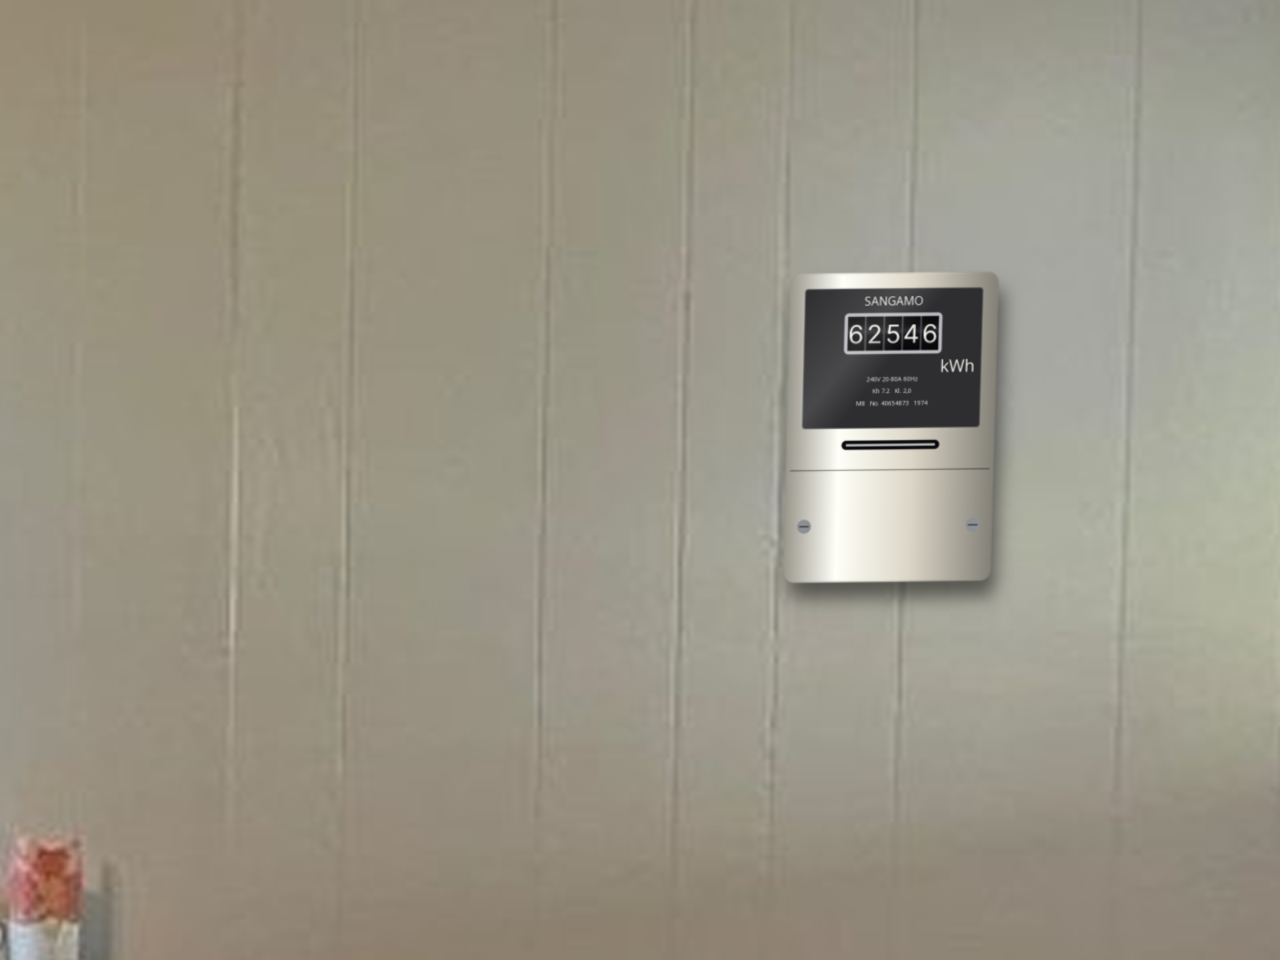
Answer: 62546 kWh
